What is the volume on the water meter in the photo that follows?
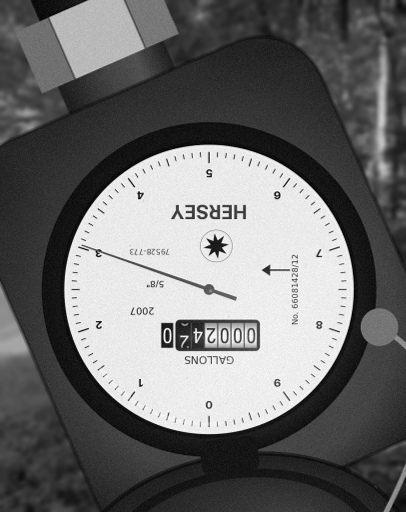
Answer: 2423.0 gal
